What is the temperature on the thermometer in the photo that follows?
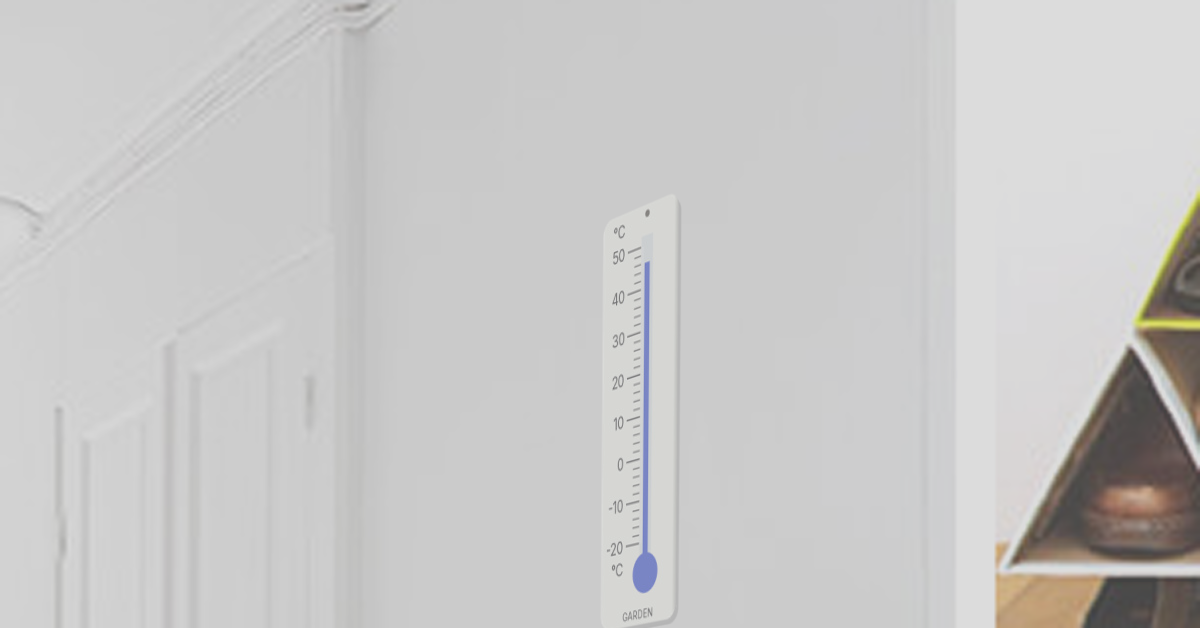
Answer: 46 °C
